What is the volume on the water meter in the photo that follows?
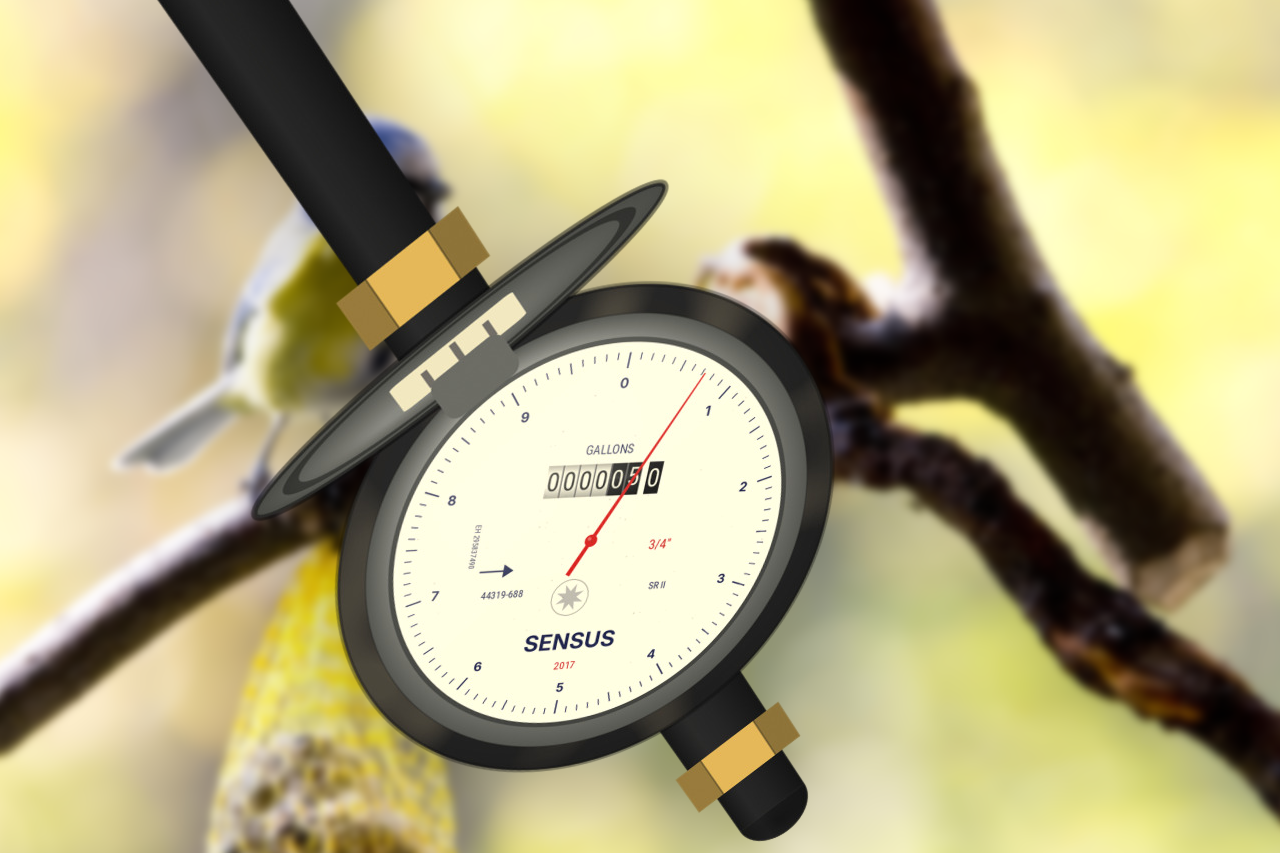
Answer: 50.7 gal
